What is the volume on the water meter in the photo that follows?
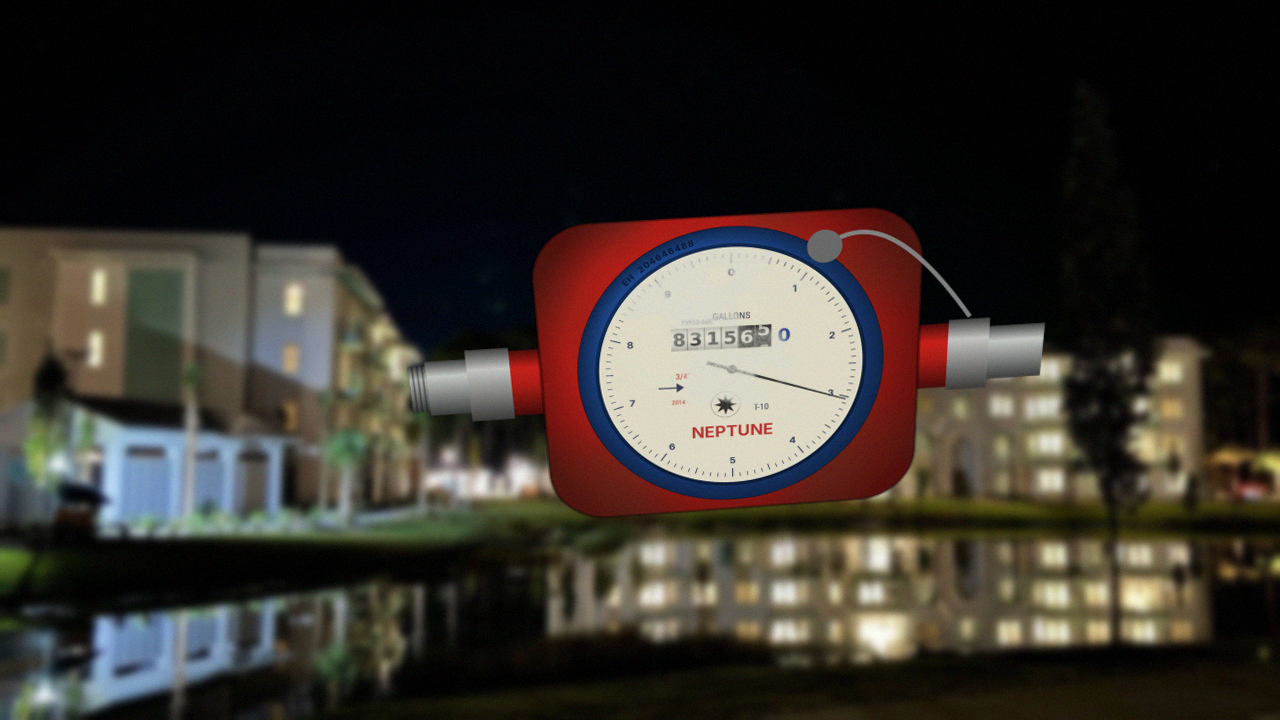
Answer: 8315653.0 gal
